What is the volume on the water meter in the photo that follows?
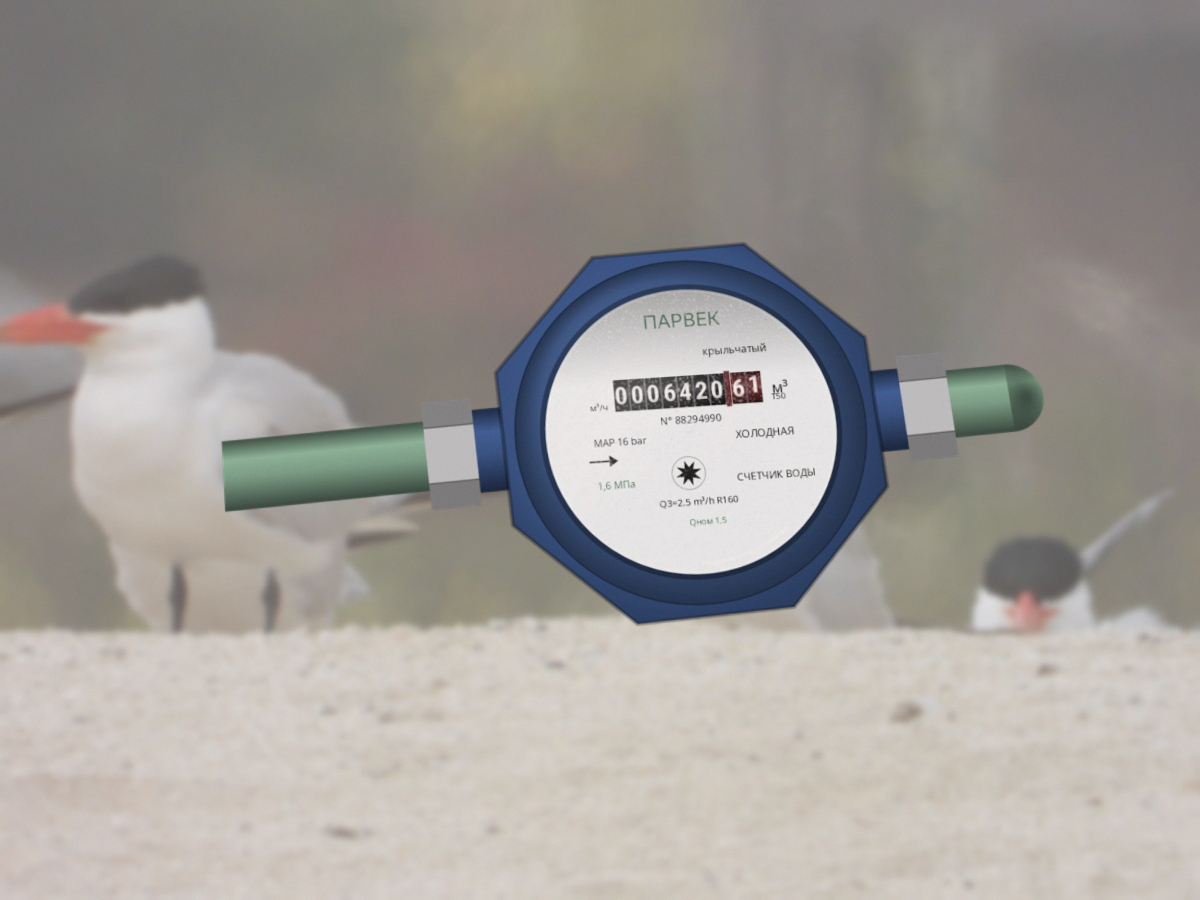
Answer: 6420.61 m³
